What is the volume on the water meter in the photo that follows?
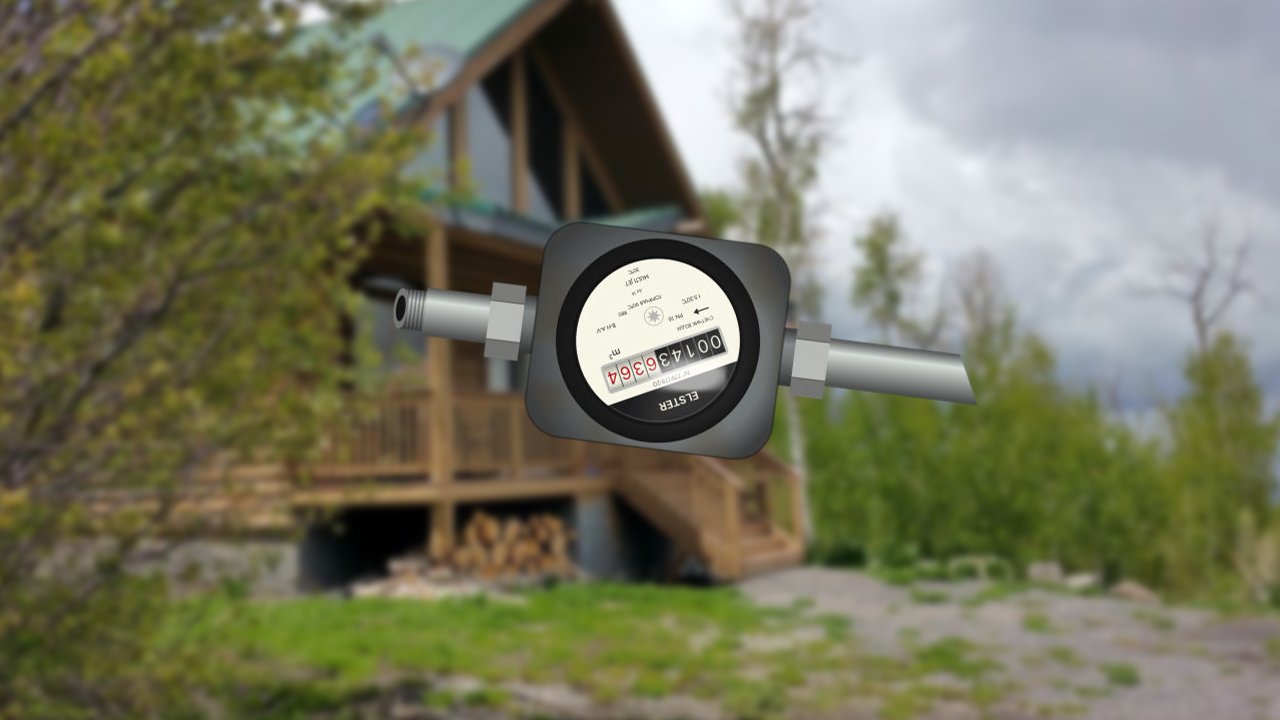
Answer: 143.6364 m³
